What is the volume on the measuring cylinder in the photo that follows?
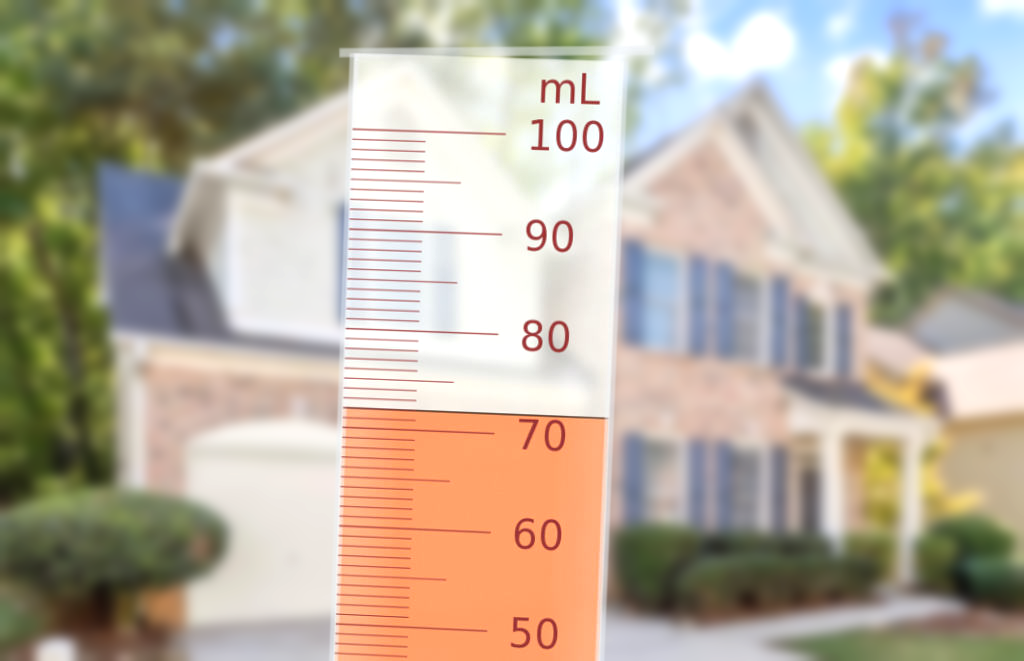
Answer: 72 mL
